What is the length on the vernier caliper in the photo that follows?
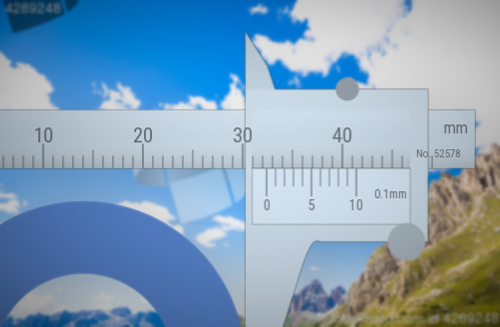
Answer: 32.4 mm
